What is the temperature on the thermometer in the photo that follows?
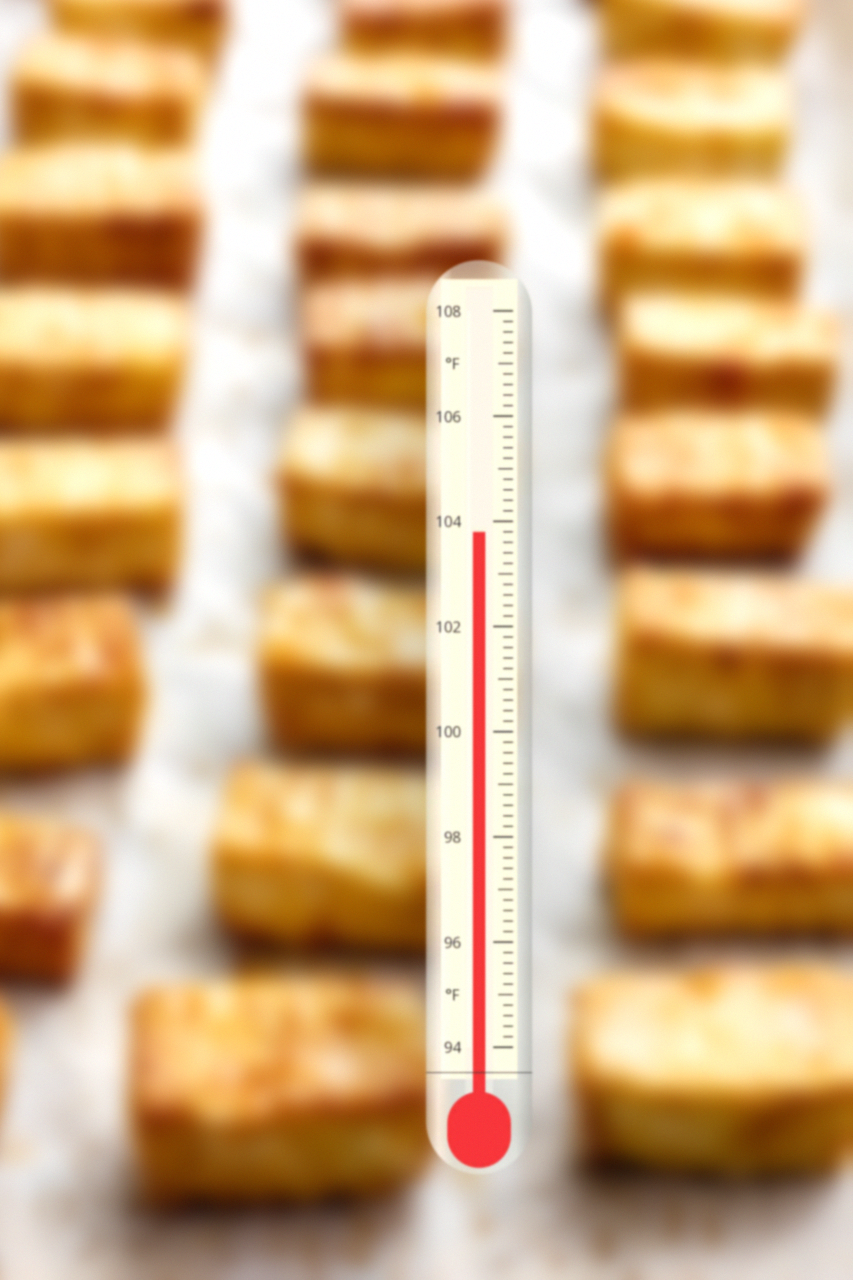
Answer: 103.8 °F
